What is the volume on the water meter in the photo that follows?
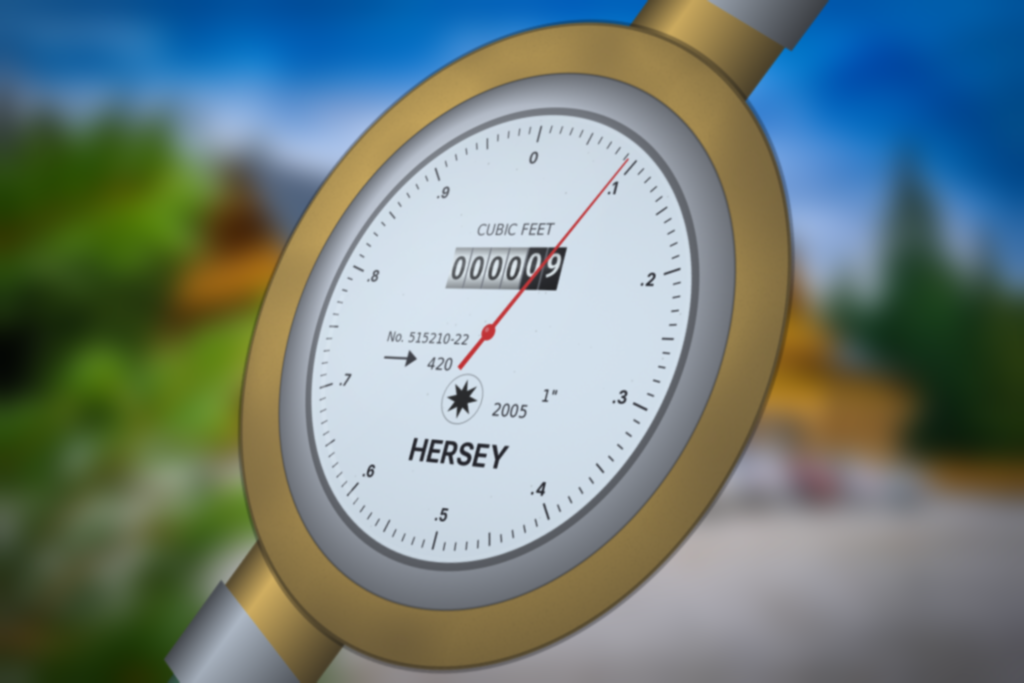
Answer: 9.09 ft³
